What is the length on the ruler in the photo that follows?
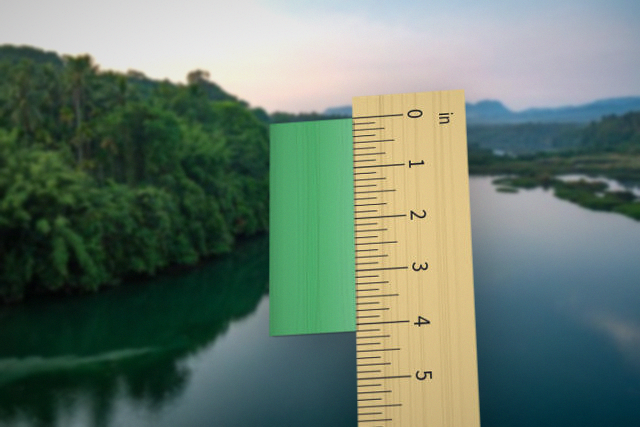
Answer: 4.125 in
